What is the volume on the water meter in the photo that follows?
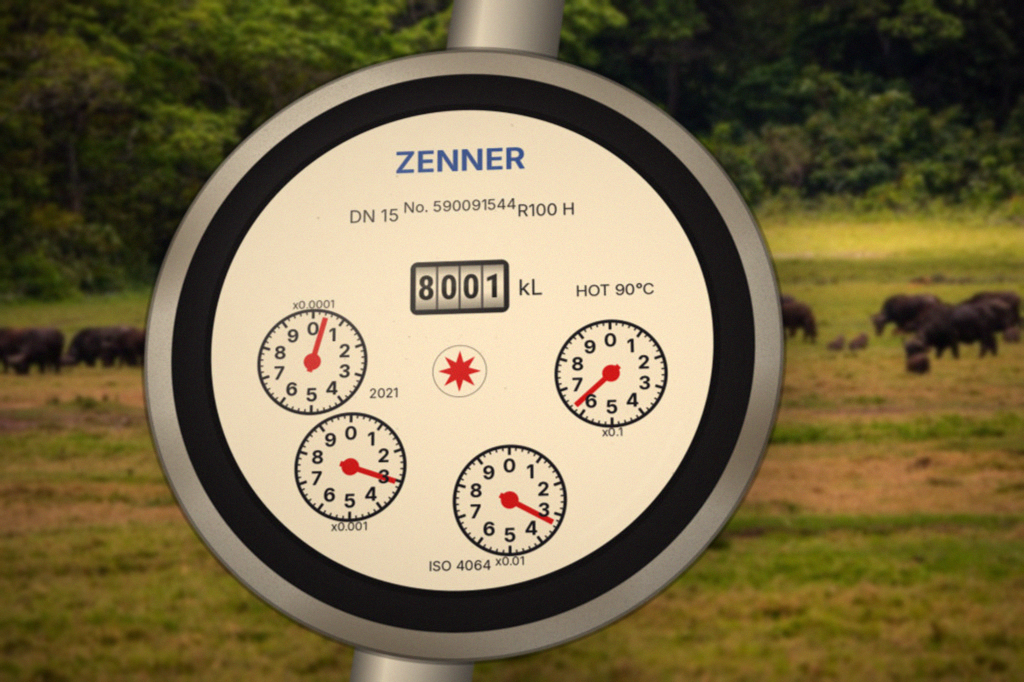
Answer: 8001.6330 kL
